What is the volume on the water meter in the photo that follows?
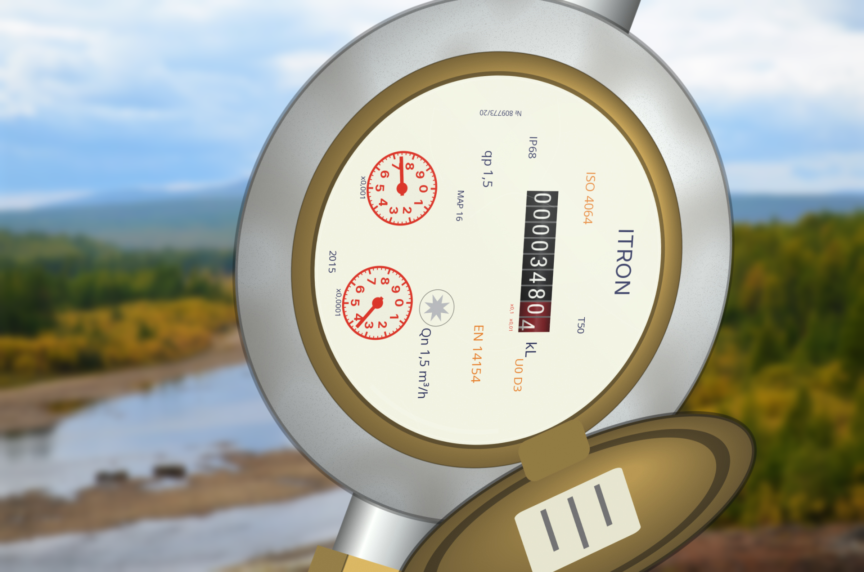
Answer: 348.0373 kL
